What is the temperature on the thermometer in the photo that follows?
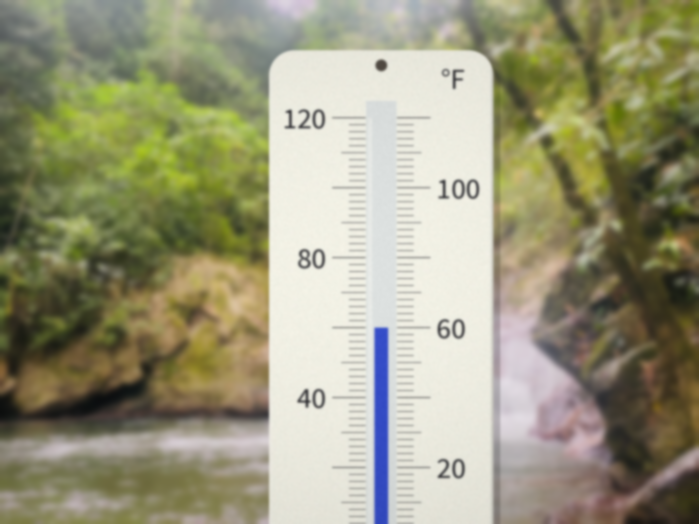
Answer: 60 °F
